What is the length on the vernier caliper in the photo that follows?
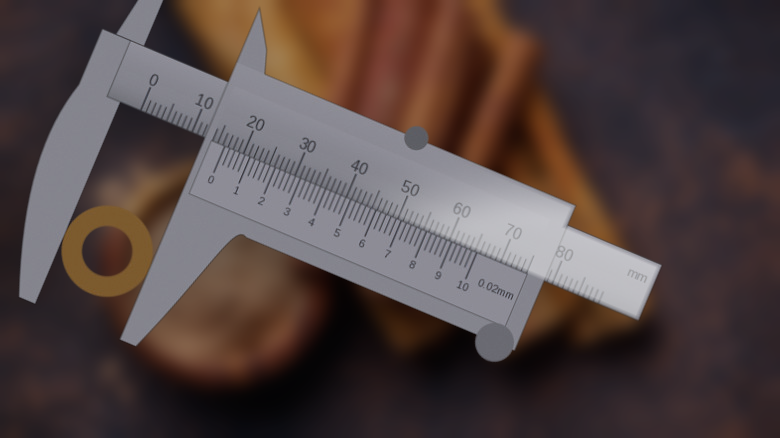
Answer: 16.4 mm
